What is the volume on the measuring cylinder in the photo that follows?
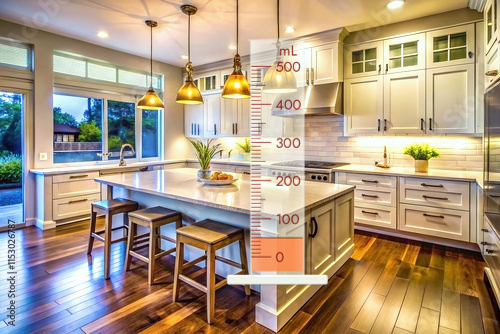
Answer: 50 mL
